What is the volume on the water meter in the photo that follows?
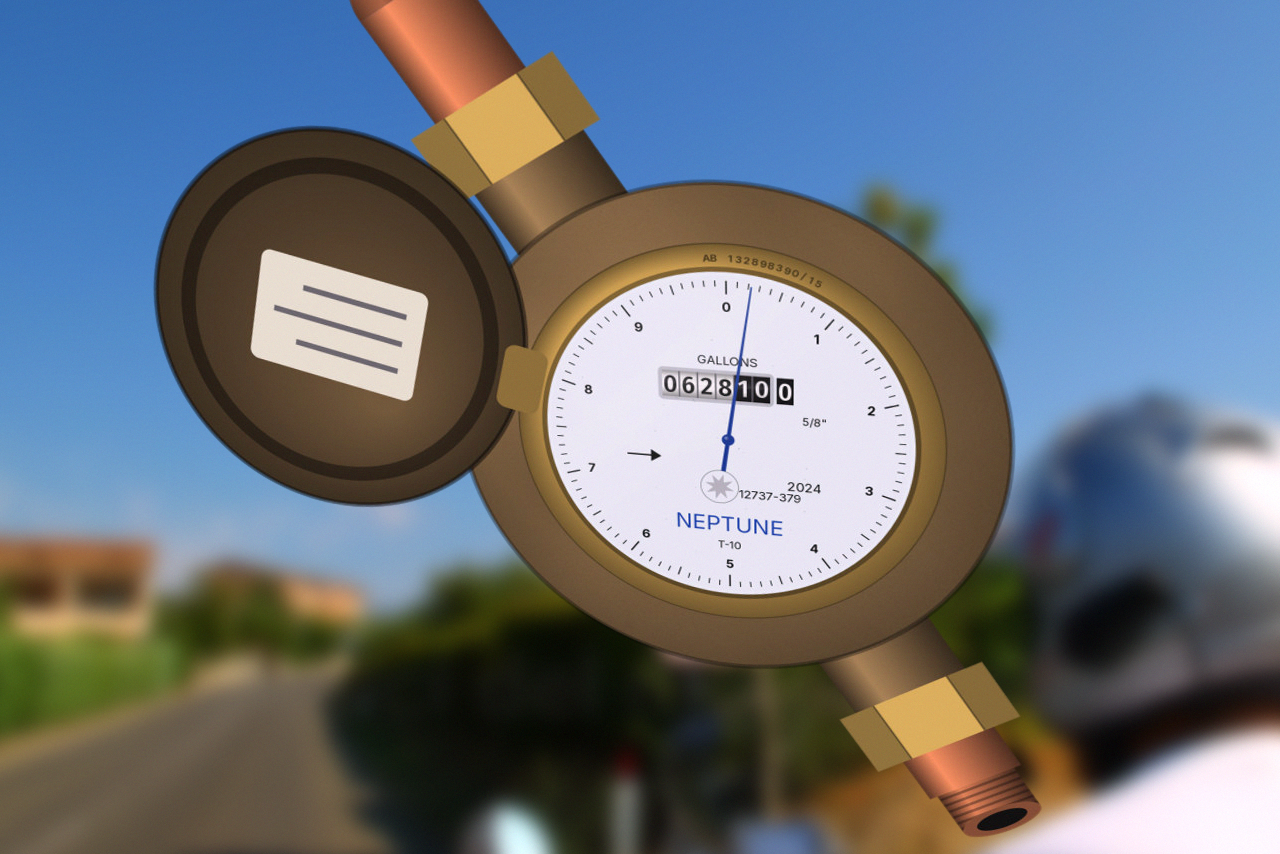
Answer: 628100.2 gal
